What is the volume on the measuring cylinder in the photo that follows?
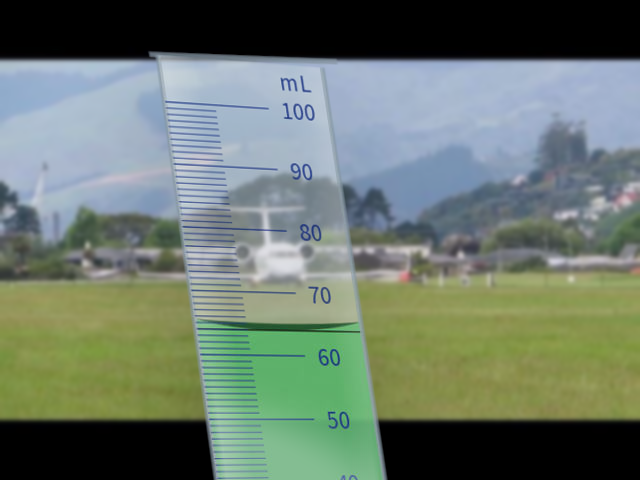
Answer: 64 mL
